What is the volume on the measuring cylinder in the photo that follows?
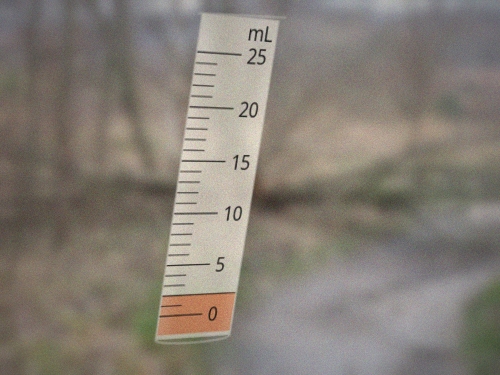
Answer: 2 mL
